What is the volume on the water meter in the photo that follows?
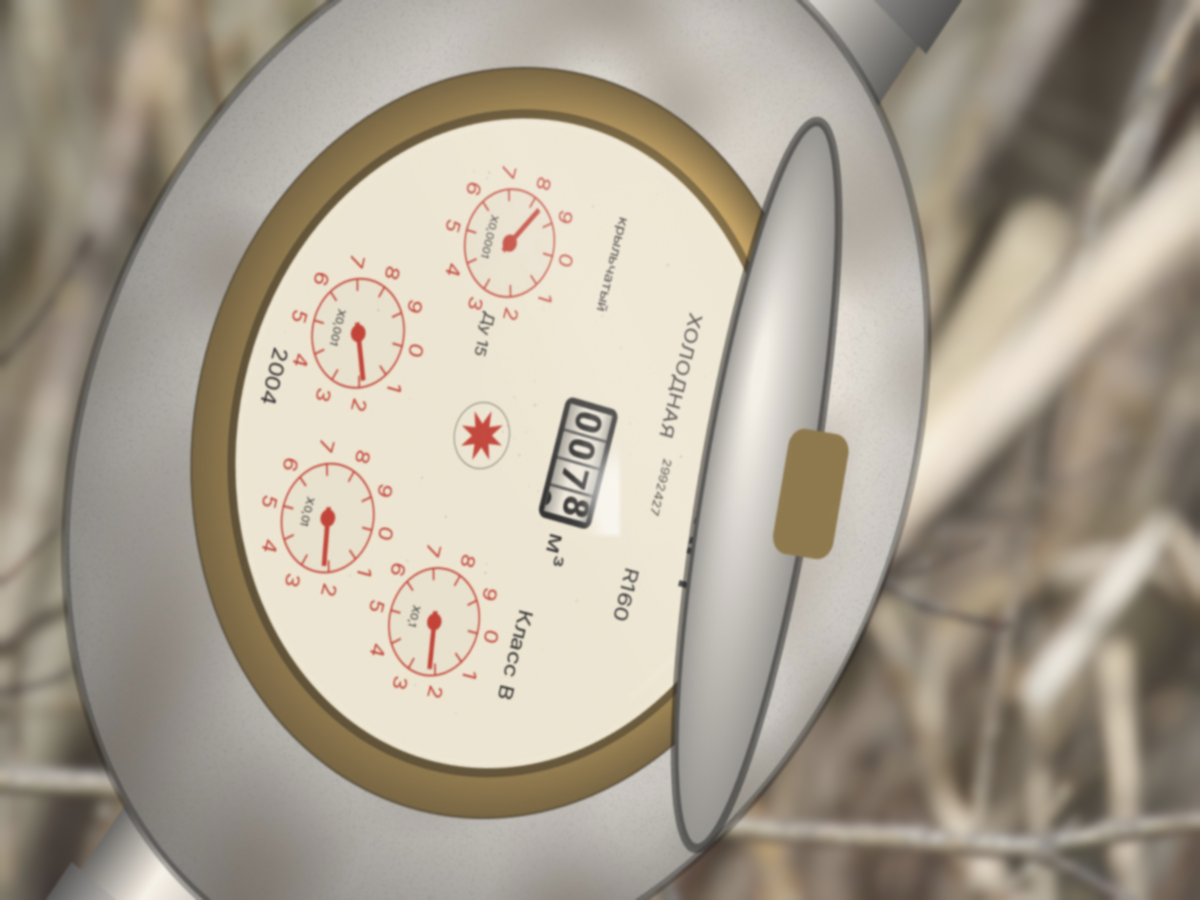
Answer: 78.2218 m³
